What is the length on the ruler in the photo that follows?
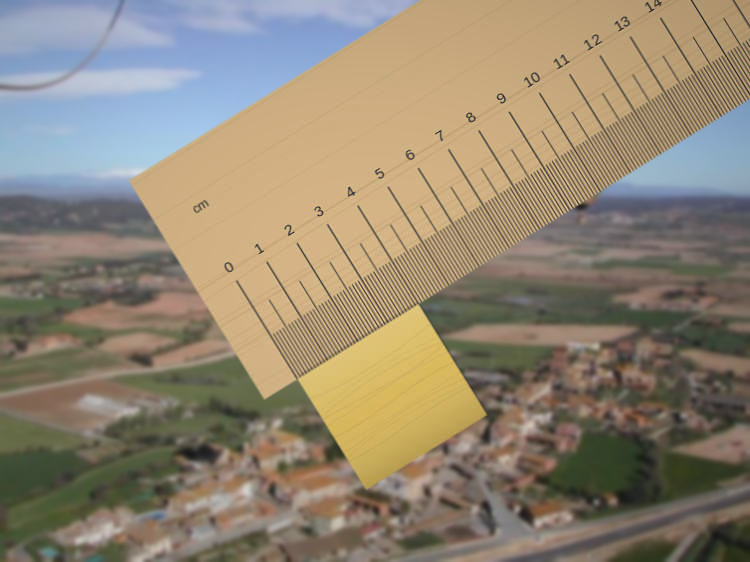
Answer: 4 cm
